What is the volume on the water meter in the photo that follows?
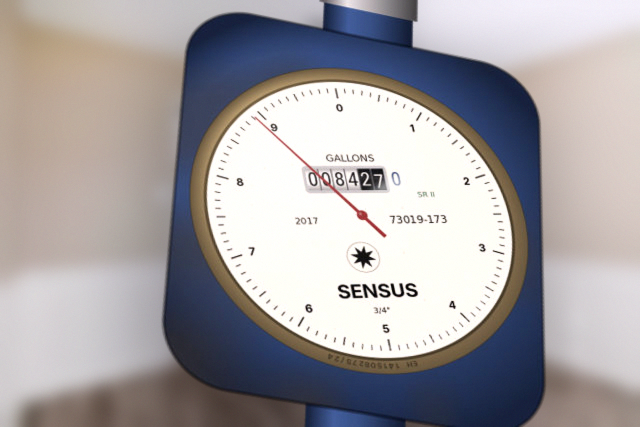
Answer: 84268.9 gal
